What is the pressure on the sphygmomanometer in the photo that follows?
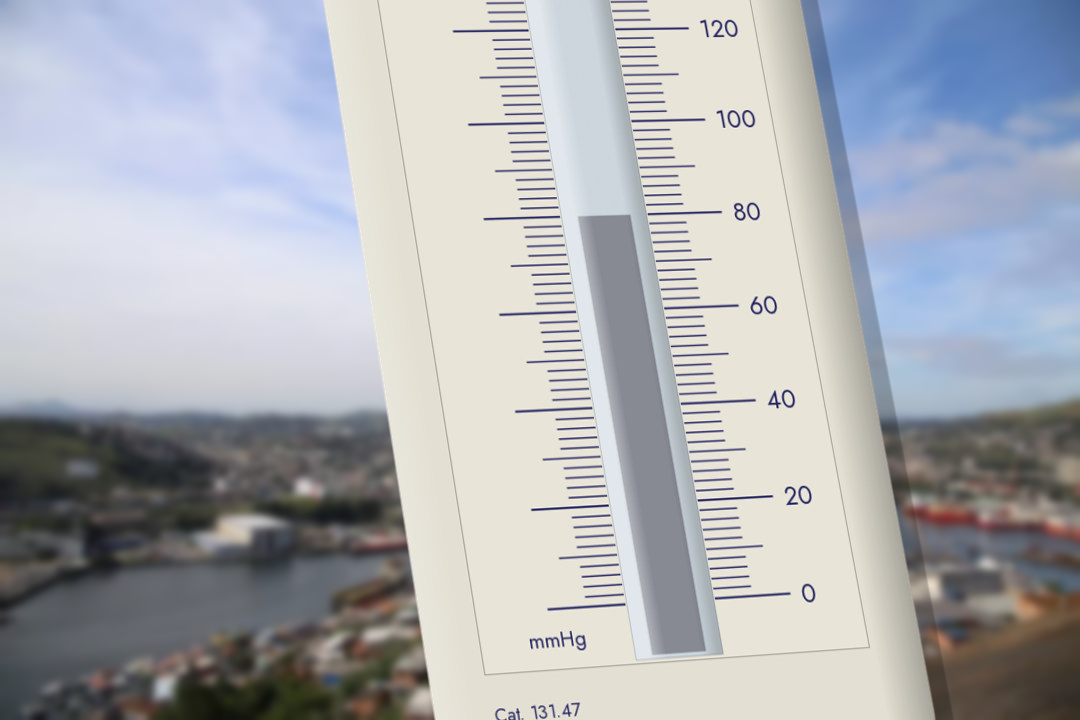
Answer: 80 mmHg
